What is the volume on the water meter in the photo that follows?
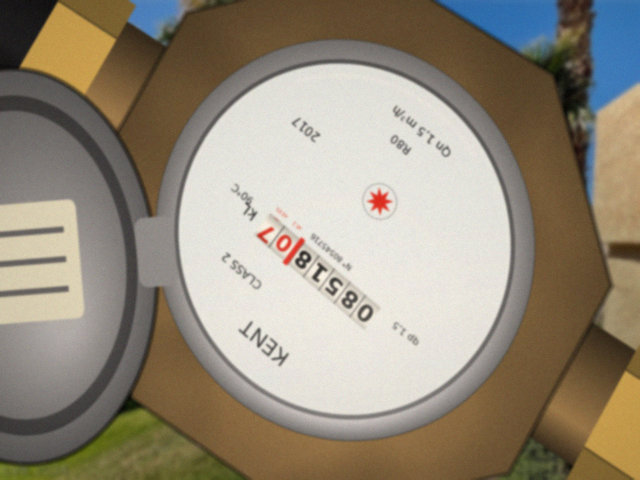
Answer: 8518.07 kL
